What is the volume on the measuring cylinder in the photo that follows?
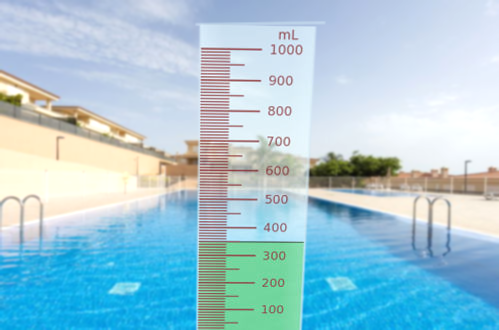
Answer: 350 mL
